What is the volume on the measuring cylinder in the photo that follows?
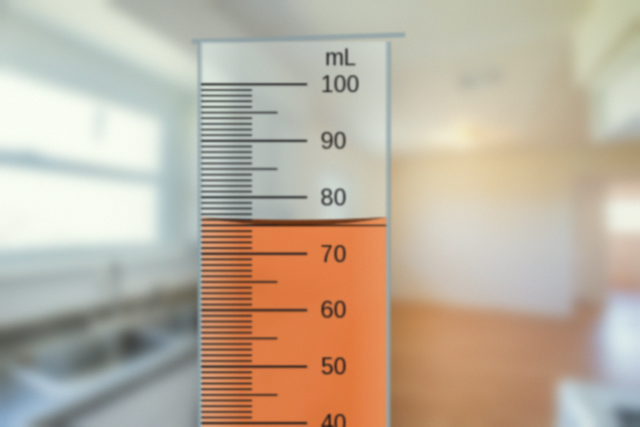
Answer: 75 mL
